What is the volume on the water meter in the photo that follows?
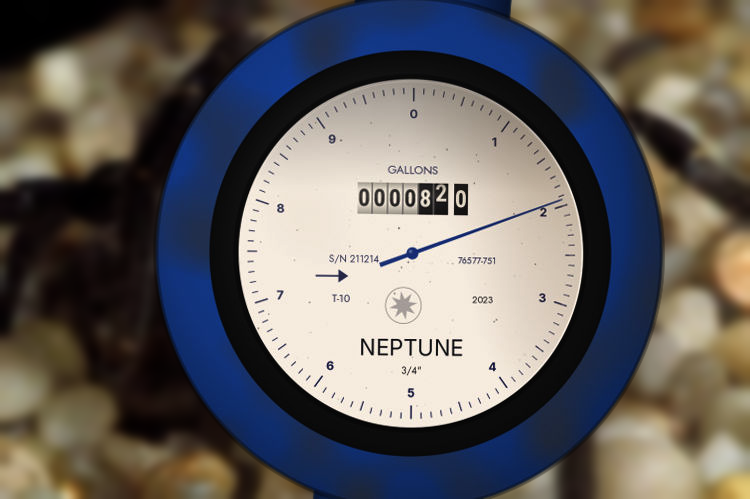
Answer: 821.9 gal
